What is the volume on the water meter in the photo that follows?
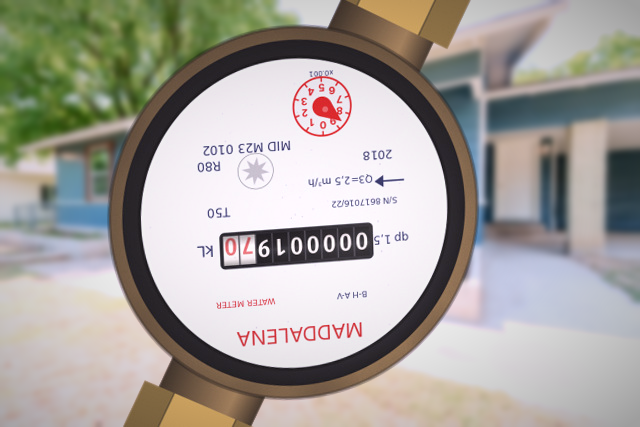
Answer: 19.698 kL
